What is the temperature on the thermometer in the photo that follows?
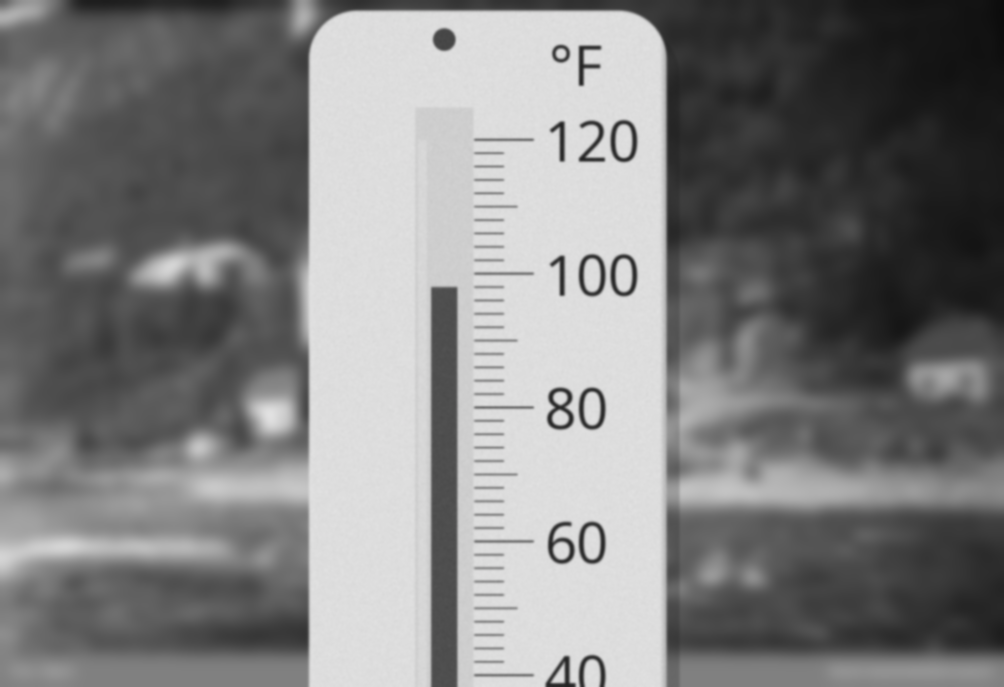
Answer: 98 °F
